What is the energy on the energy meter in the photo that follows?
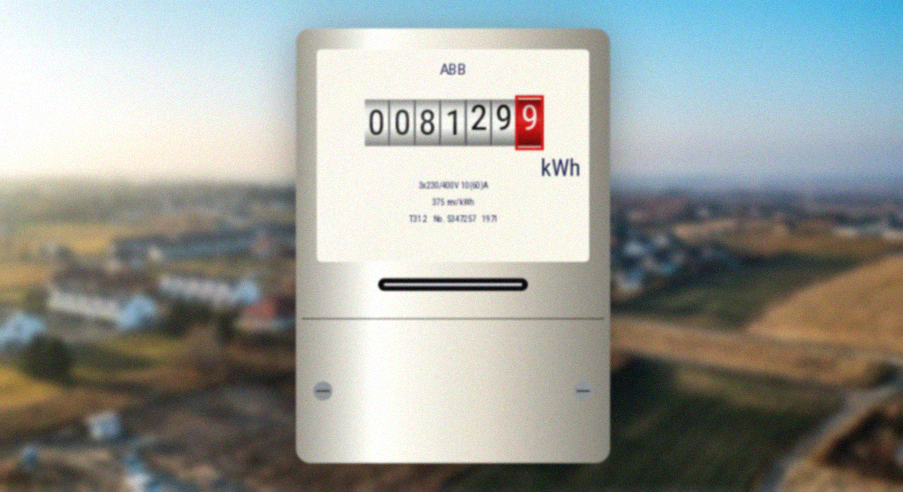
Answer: 8129.9 kWh
